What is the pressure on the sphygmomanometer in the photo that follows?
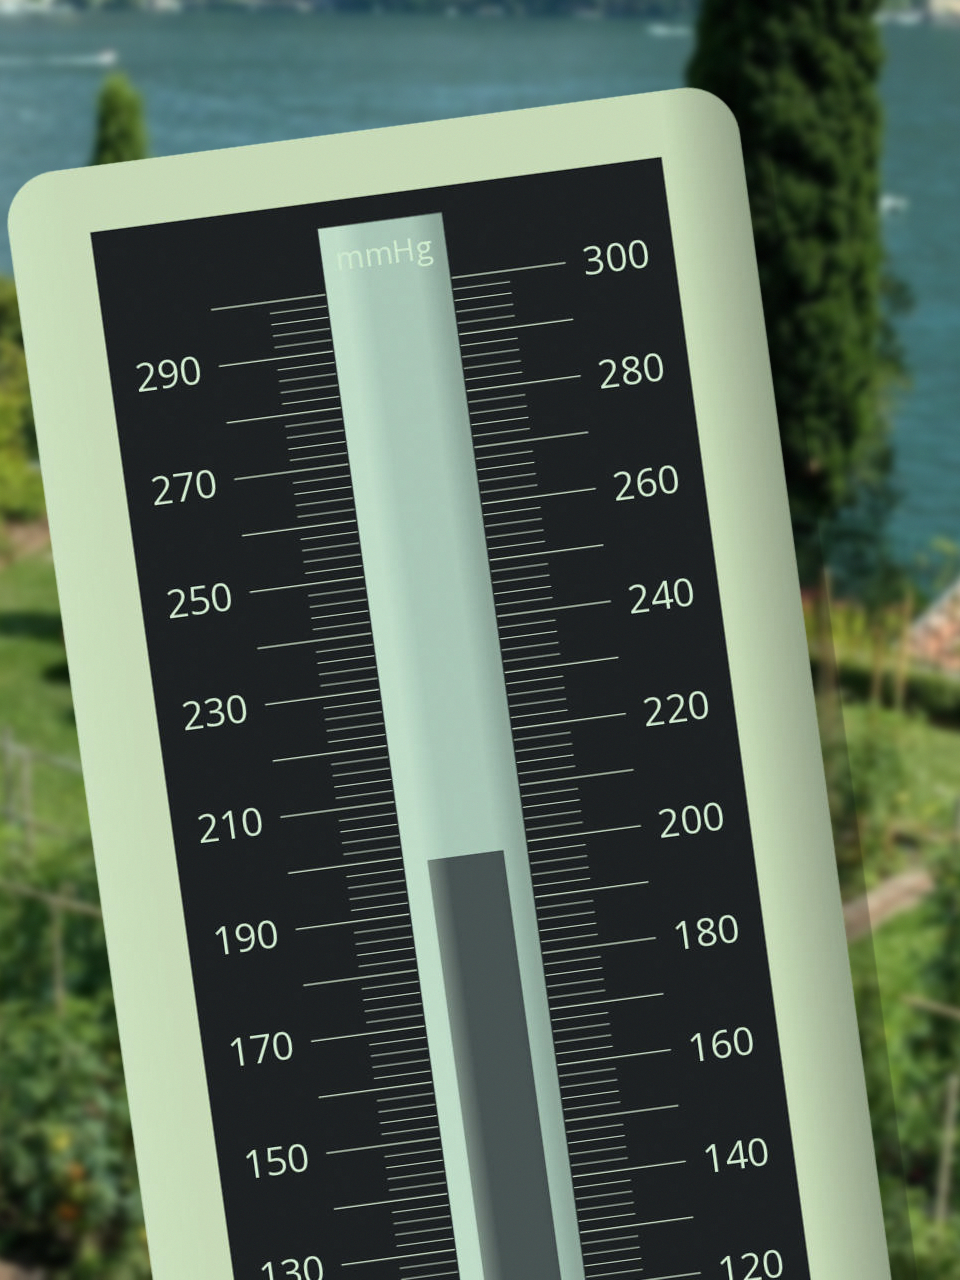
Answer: 199 mmHg
